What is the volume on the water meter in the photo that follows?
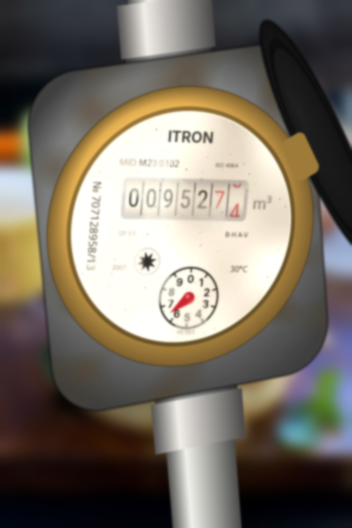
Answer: 952.736 m³
